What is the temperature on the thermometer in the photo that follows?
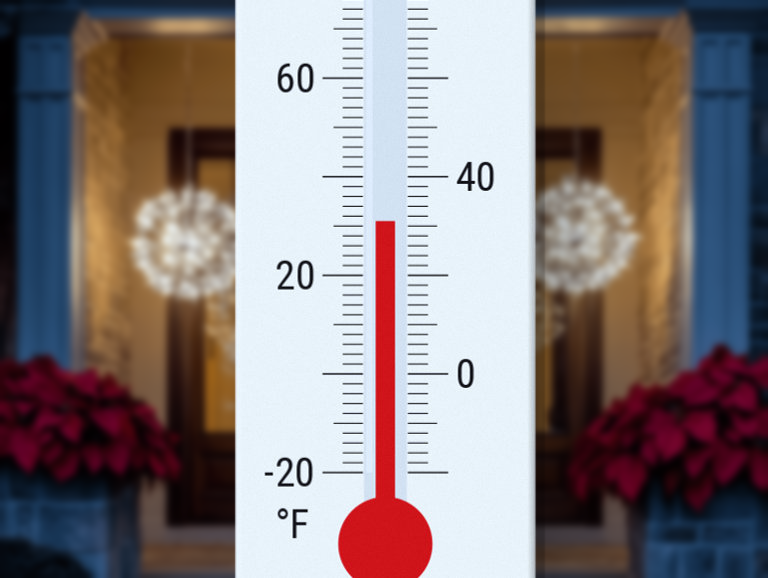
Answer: 31 °F
